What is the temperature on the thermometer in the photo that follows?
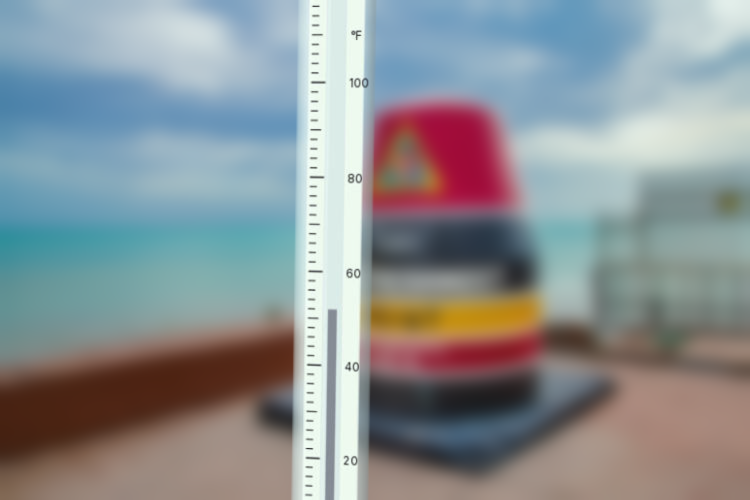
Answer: 52 °F
